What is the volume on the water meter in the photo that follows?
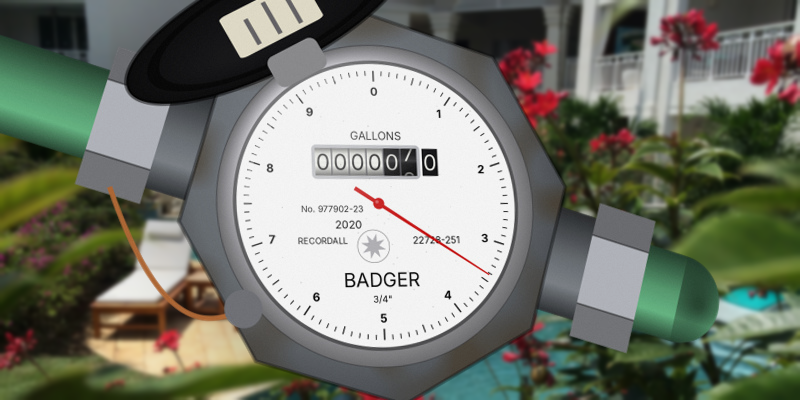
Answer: 73.4 gal
